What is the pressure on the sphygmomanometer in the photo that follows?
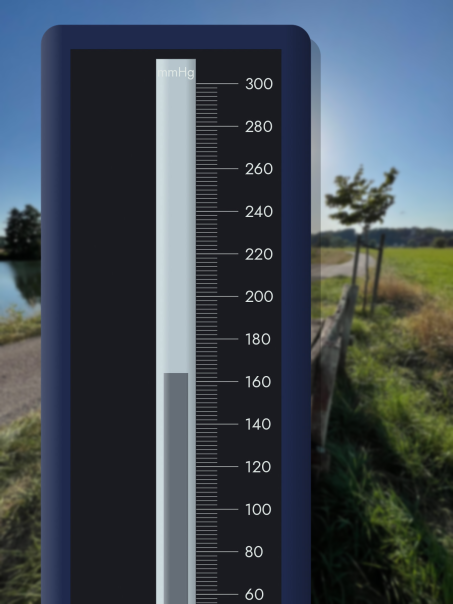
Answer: 164 mmHg
